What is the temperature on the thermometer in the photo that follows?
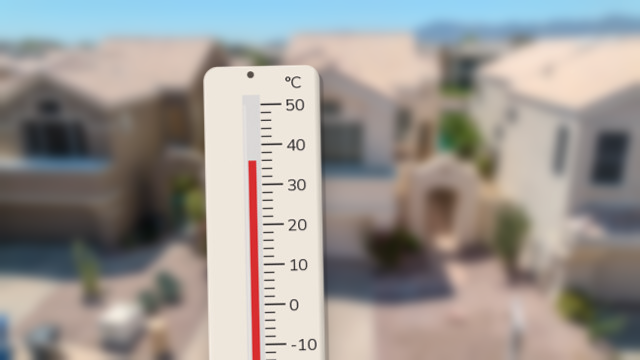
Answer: 36 °C
